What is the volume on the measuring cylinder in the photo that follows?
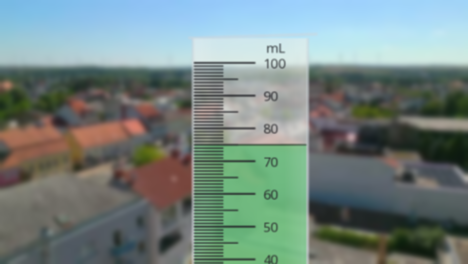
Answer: 75 mL
